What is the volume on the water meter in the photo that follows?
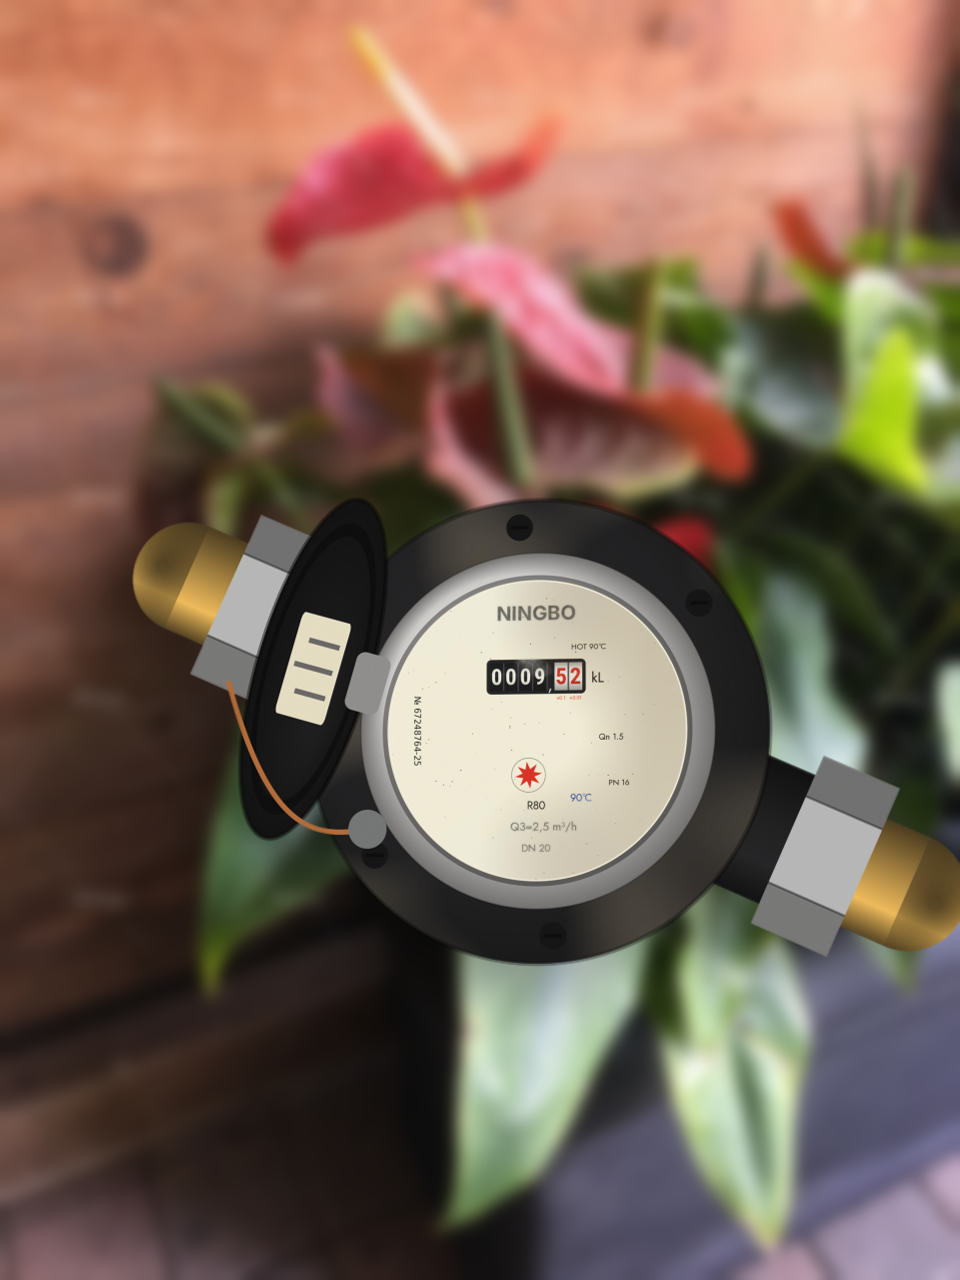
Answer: 9.52 kL
